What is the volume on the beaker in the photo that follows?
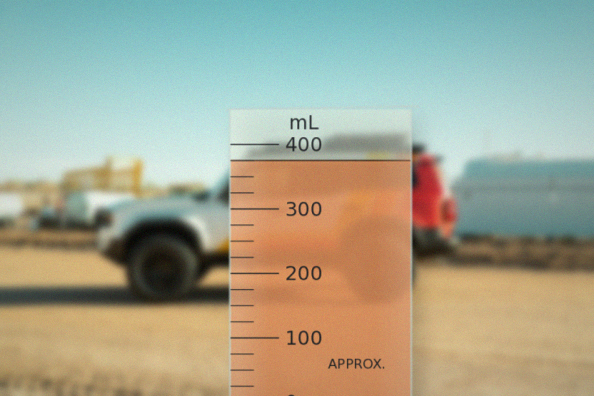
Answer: 375 mL
